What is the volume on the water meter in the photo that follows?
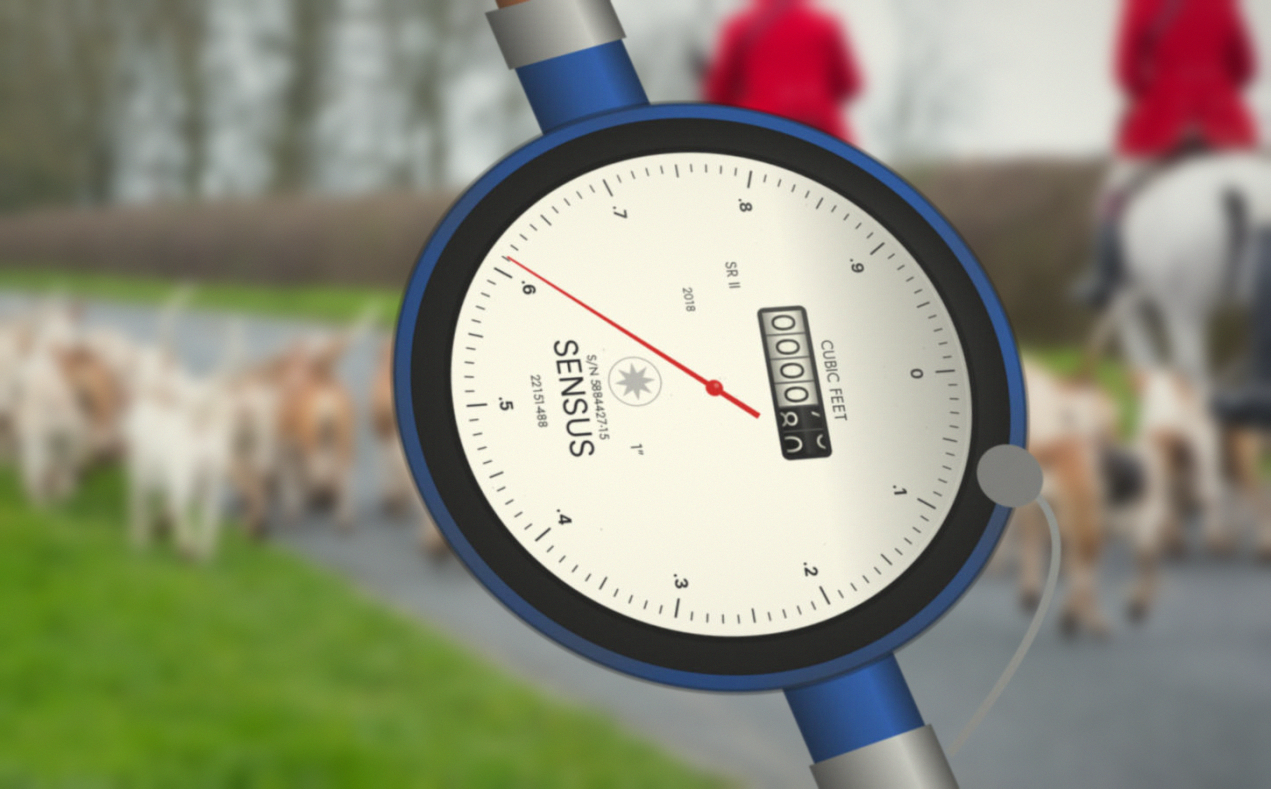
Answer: 79.61 ft³
